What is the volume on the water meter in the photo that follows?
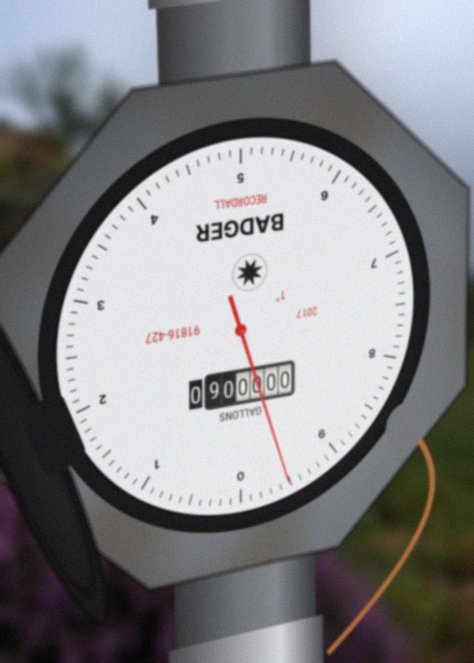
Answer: 59.5 gal
